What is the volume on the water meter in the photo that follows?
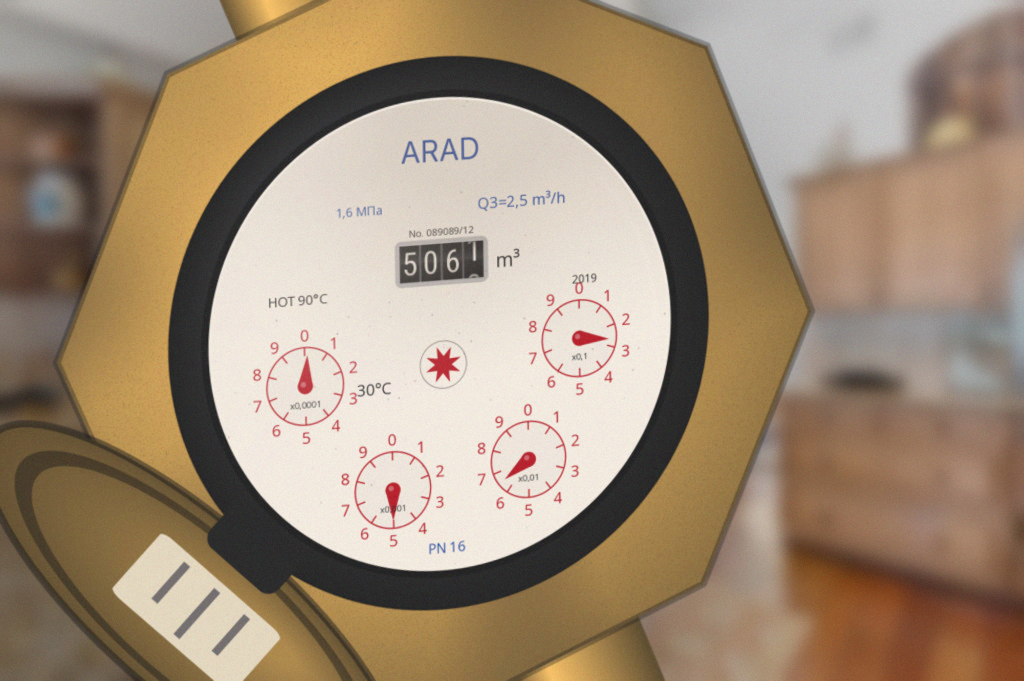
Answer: 5061.2650 m³
